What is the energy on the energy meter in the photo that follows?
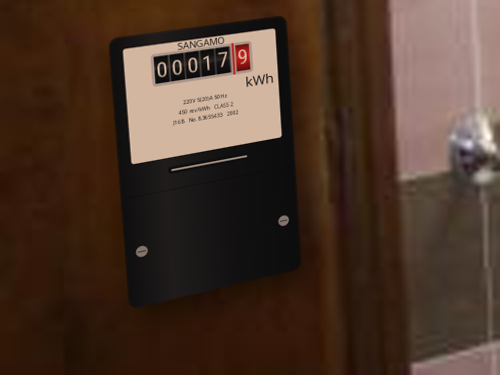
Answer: 17.9 kWh
